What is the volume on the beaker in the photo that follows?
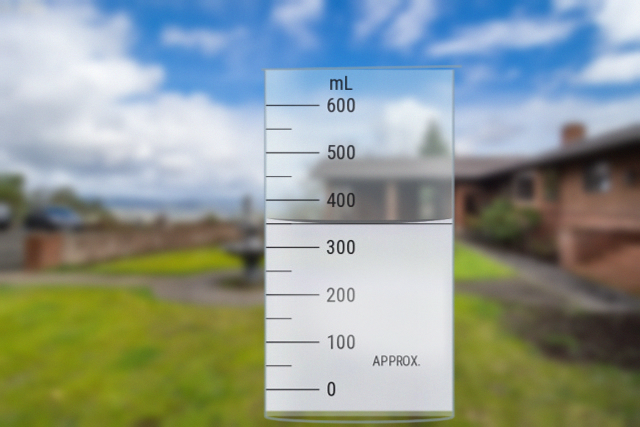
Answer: 350 mL
